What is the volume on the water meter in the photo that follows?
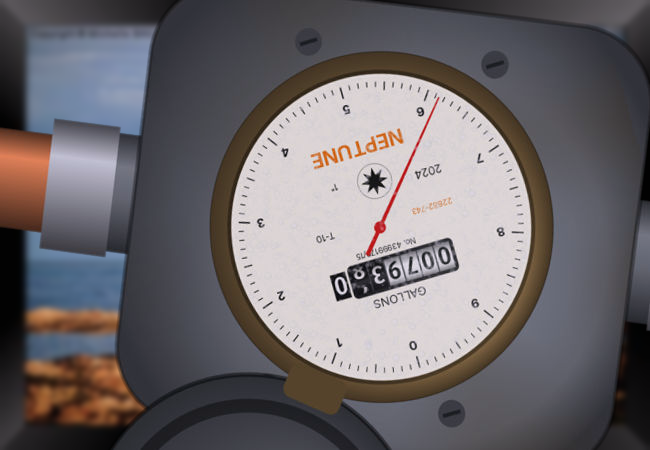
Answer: 79376.1 gal
